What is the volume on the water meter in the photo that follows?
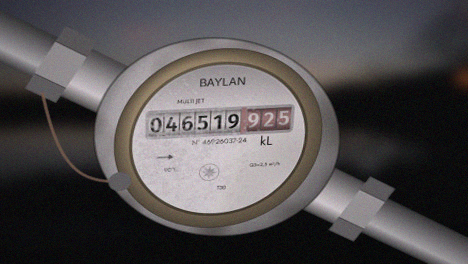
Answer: 46519.925 kL
